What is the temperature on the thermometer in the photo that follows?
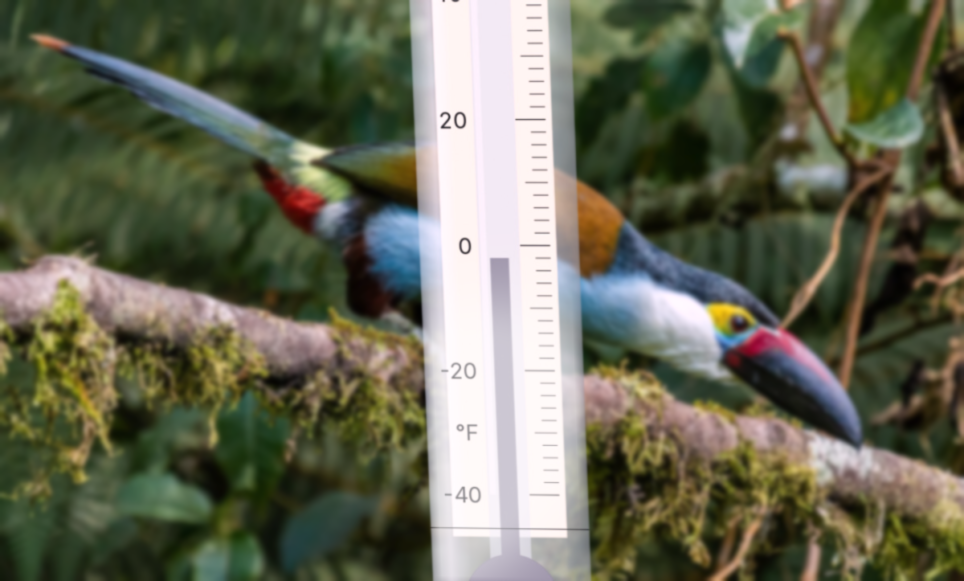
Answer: -2 °F
